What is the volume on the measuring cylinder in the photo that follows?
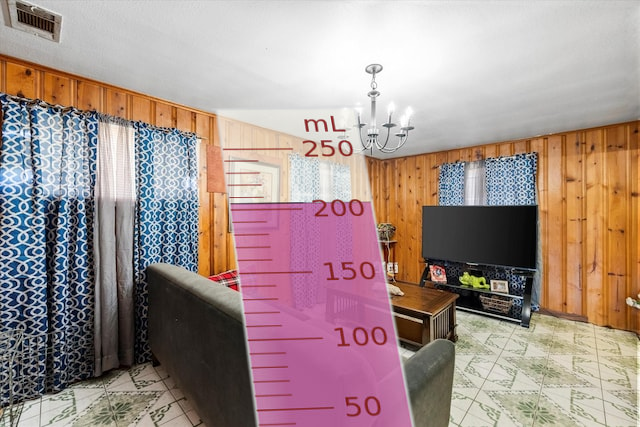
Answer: 205 mL
